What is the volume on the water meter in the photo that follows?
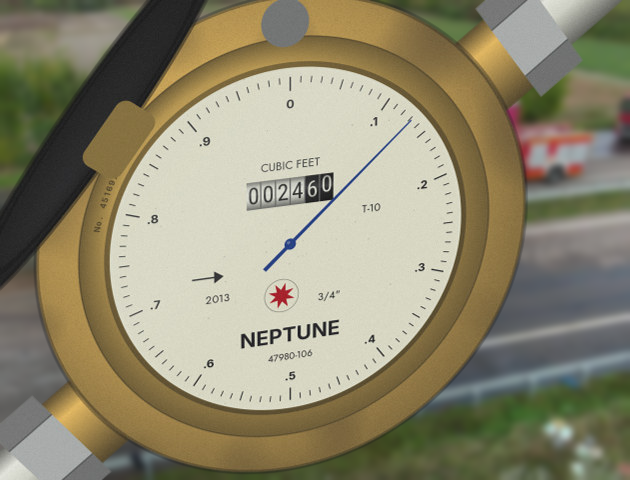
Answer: 2460.13 ft³
